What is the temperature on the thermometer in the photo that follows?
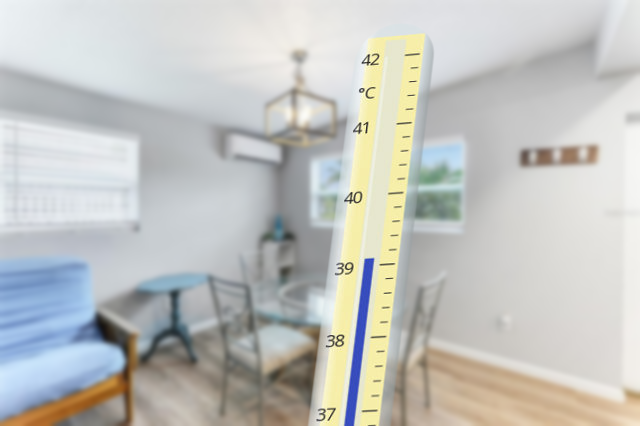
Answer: 39.1 °C
